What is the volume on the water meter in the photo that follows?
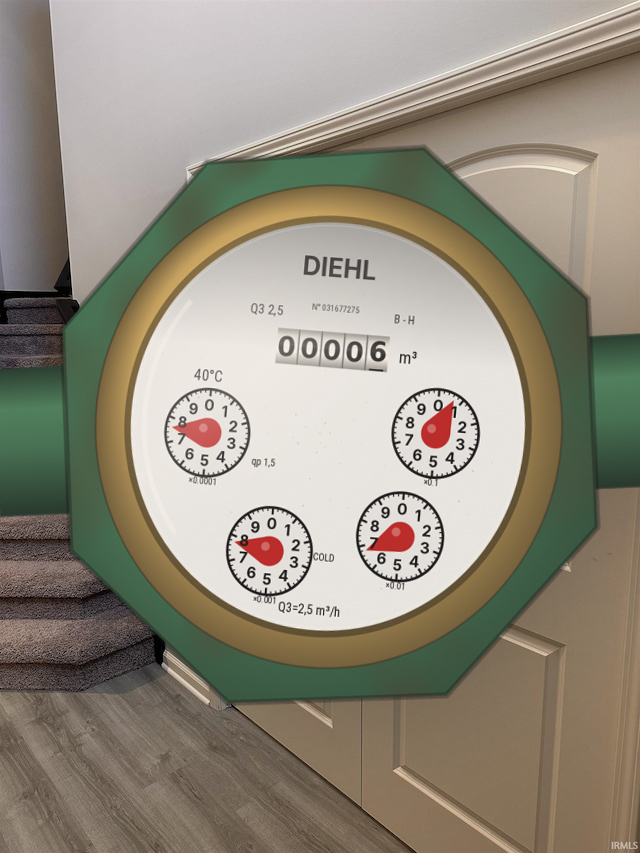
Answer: 6.0677 m³
